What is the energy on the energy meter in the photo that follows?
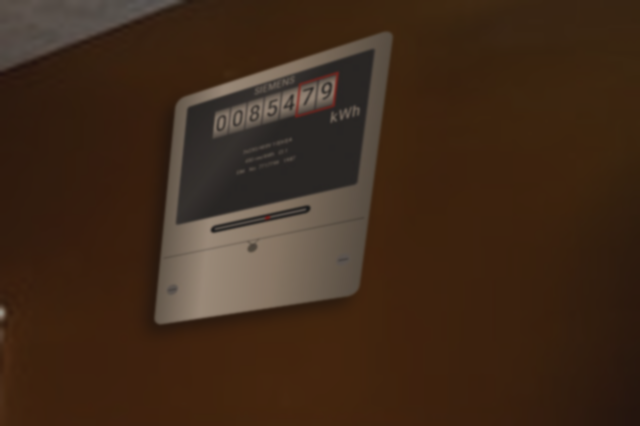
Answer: 854.79 kWh
